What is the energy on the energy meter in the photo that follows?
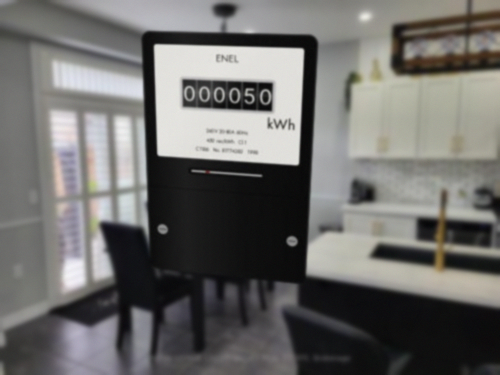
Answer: 50 kWh
